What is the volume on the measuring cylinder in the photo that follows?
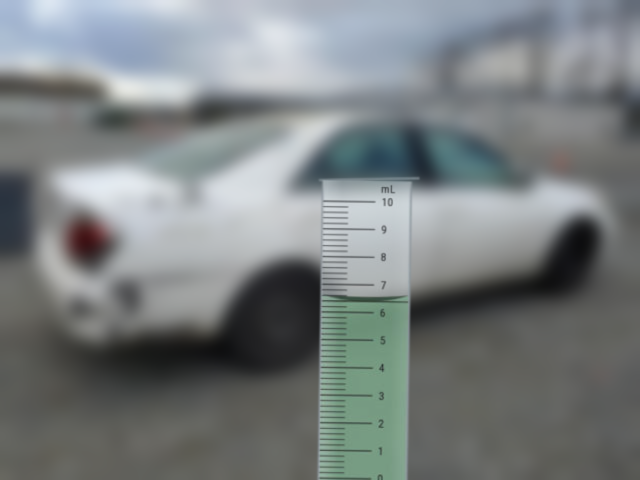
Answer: 6.4 mL
